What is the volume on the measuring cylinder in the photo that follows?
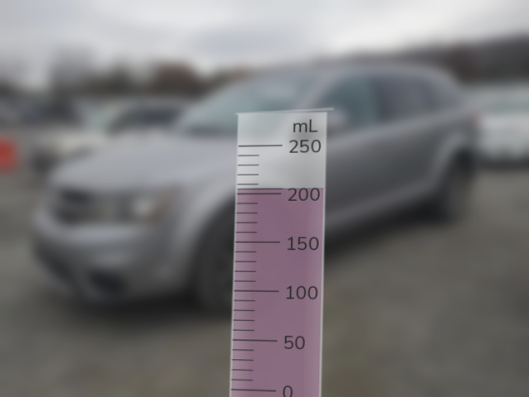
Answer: 205 mL
